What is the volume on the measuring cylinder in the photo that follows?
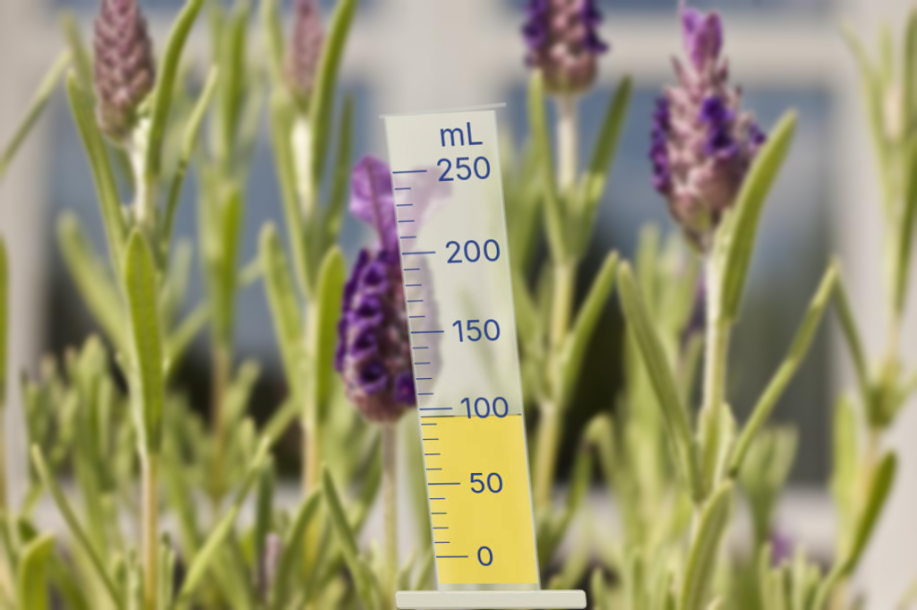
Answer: 95 mL
